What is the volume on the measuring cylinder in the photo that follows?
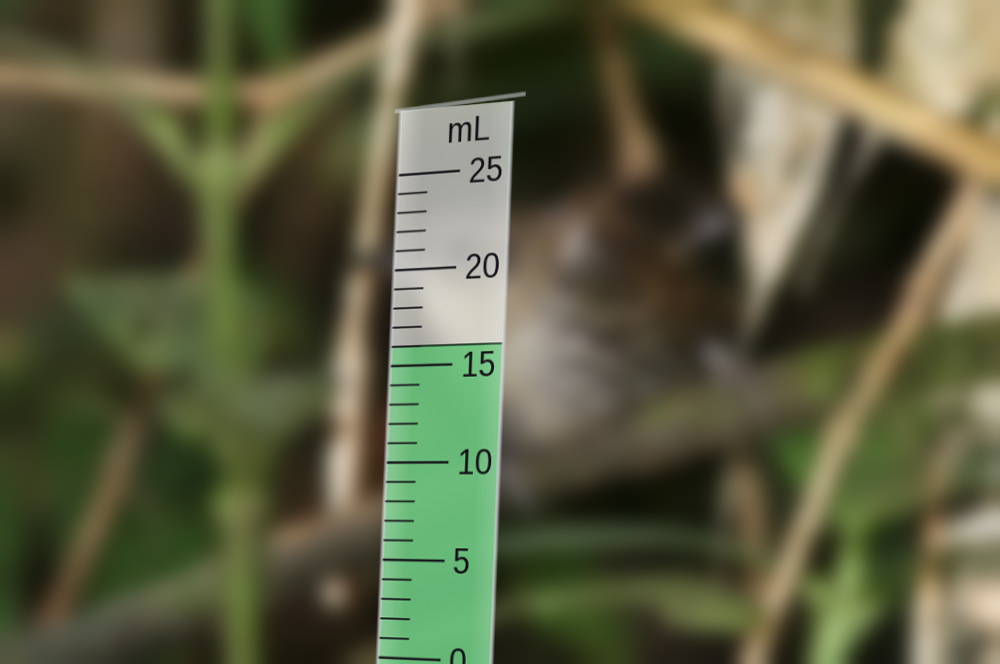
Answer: 16 mL
